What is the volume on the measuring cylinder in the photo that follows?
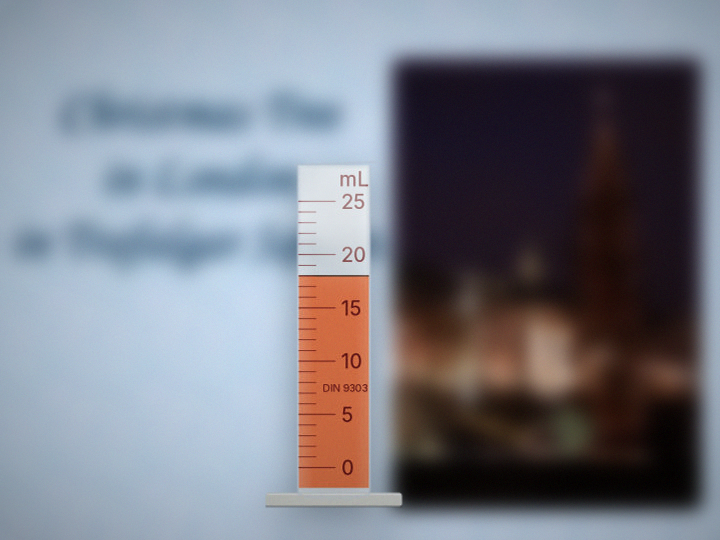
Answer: 18 mL
